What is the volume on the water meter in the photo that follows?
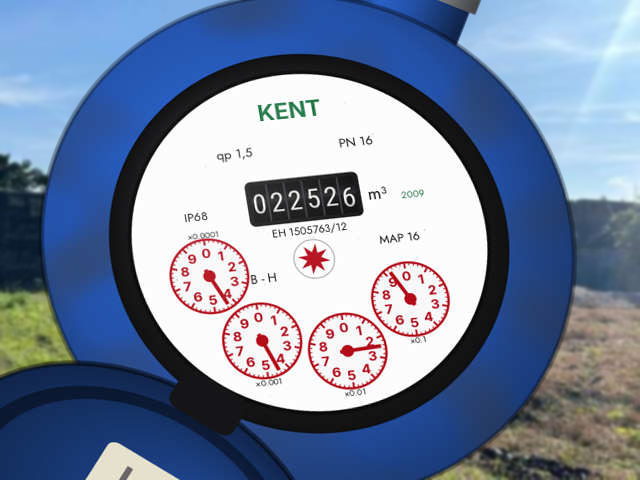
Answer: 22525.9244 m³
